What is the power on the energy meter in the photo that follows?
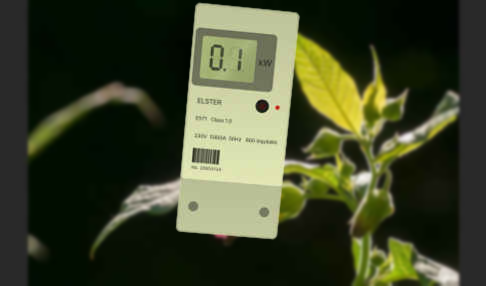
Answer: 0.1 kW
